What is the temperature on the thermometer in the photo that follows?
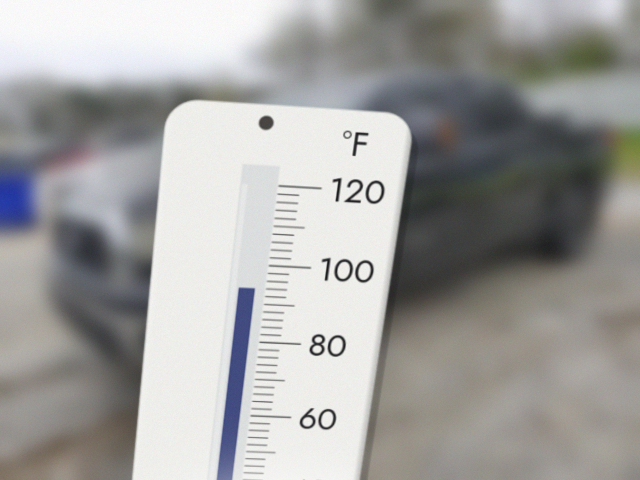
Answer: 94 °F
